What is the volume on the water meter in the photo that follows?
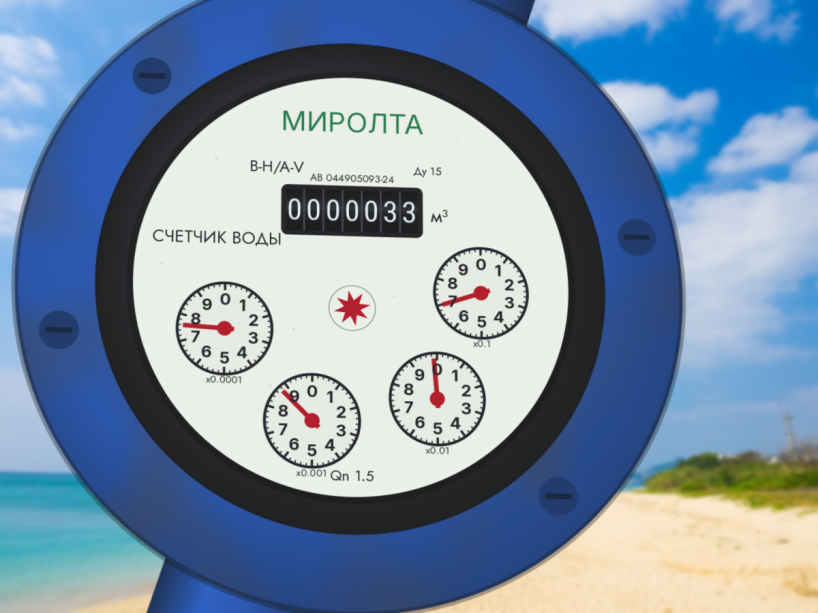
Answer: 33.6987 m³
